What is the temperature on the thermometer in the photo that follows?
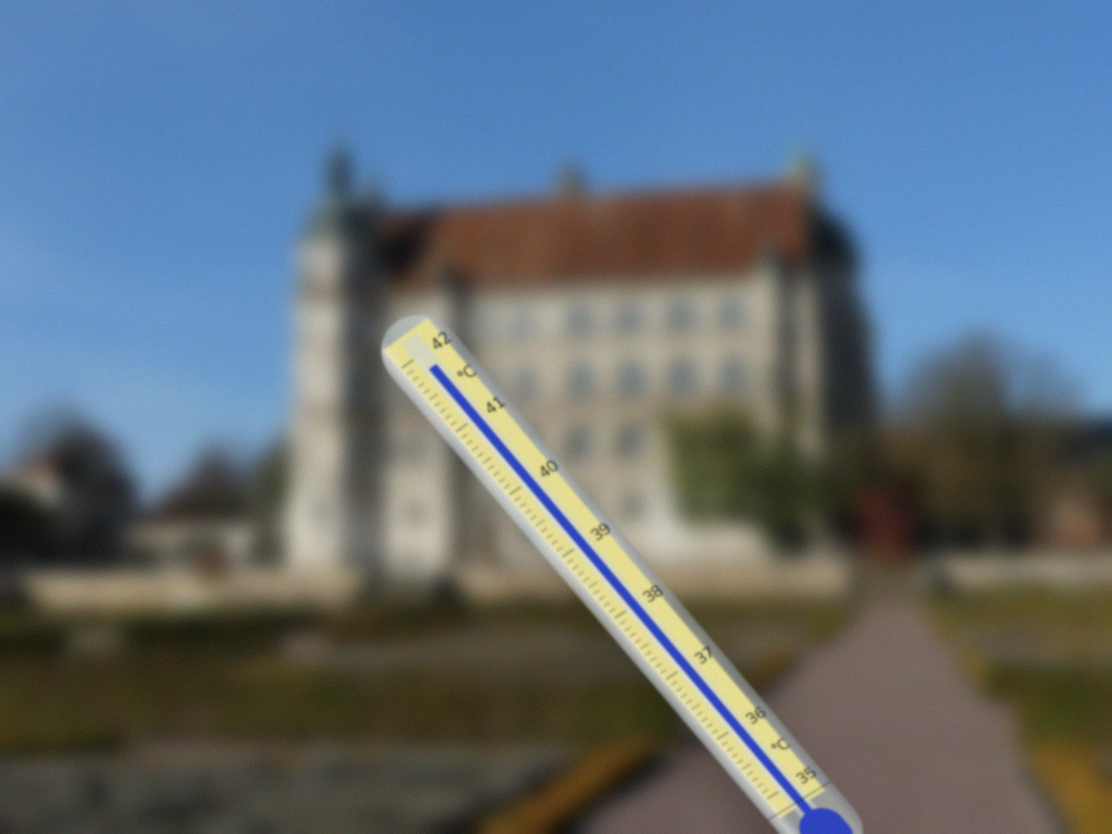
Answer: 41.8 °C
